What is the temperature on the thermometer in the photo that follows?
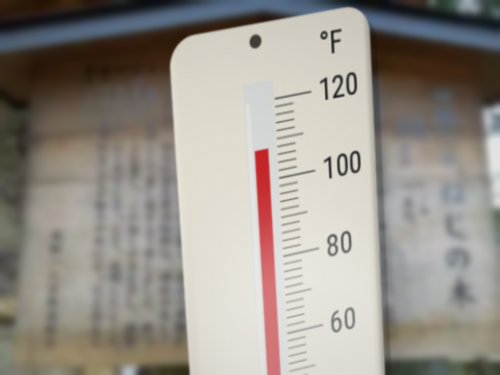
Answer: 108 °F
